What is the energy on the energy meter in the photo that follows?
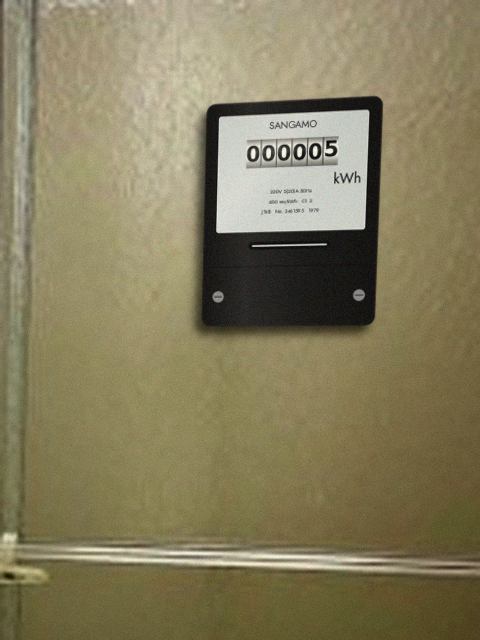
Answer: 5 kWh
